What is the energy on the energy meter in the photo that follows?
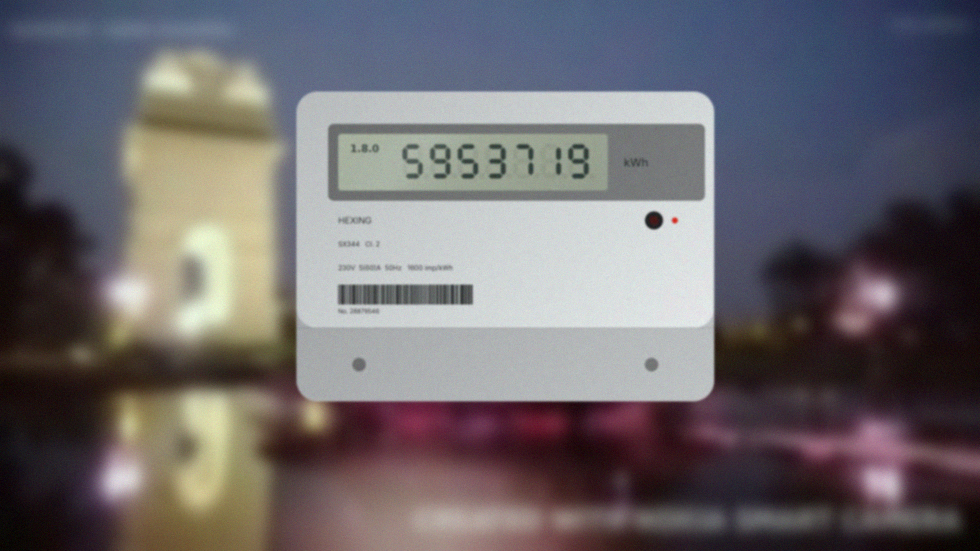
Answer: 5953719 kWh
